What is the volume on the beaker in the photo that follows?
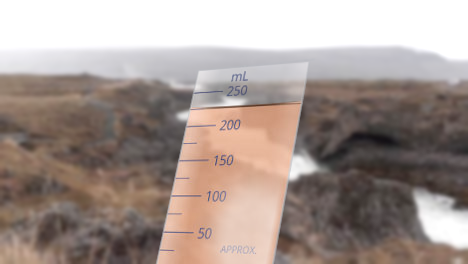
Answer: 225 mL
